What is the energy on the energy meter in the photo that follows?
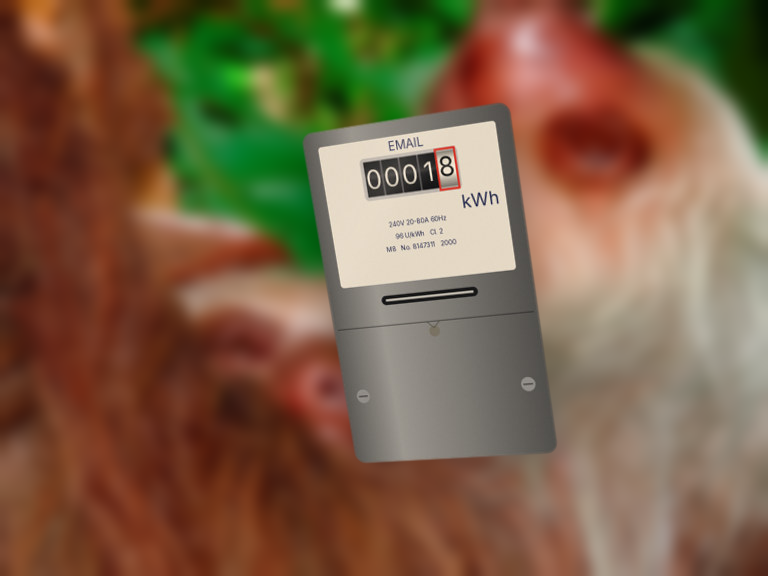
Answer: 1.8 kWh
